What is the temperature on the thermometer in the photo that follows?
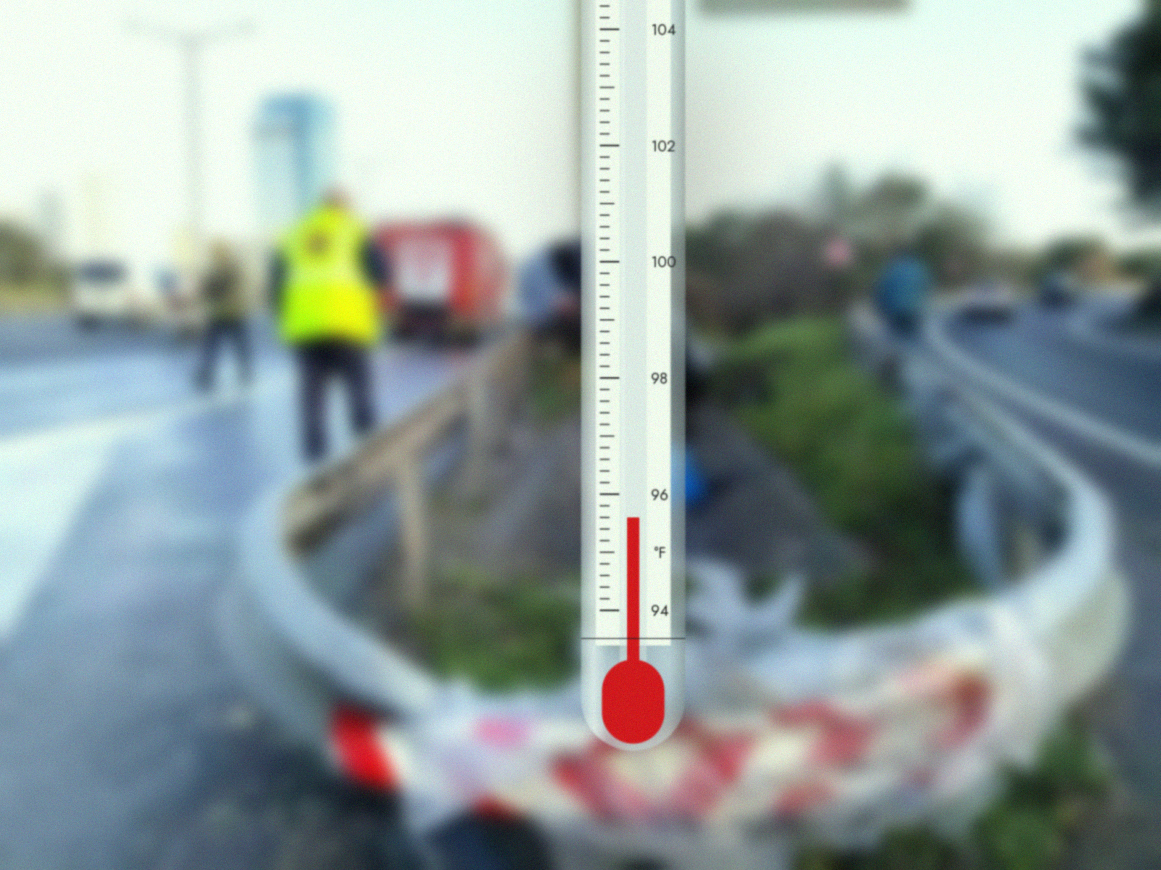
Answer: 95.6 °F
